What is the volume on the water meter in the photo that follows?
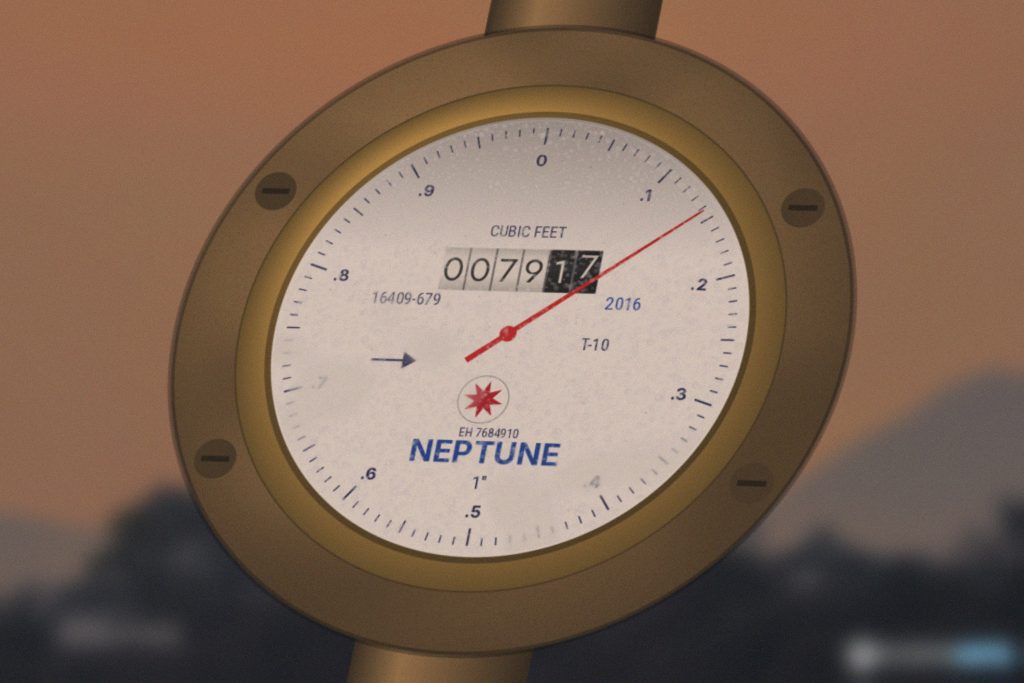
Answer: 7917.14 ft³
